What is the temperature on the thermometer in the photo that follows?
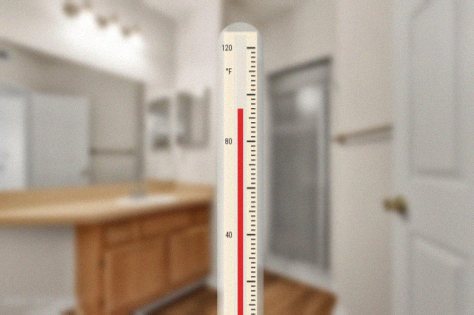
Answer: 94 °F
